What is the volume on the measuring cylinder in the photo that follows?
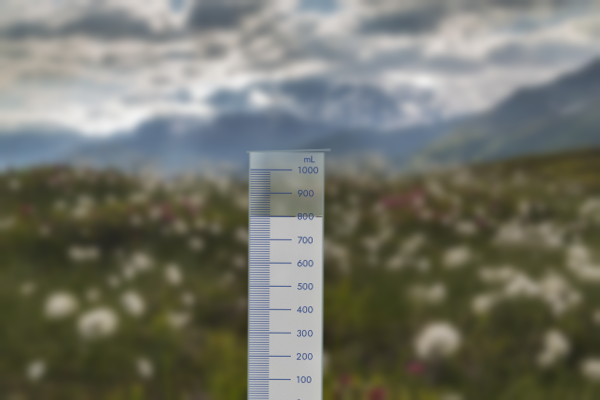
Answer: 800 mL
